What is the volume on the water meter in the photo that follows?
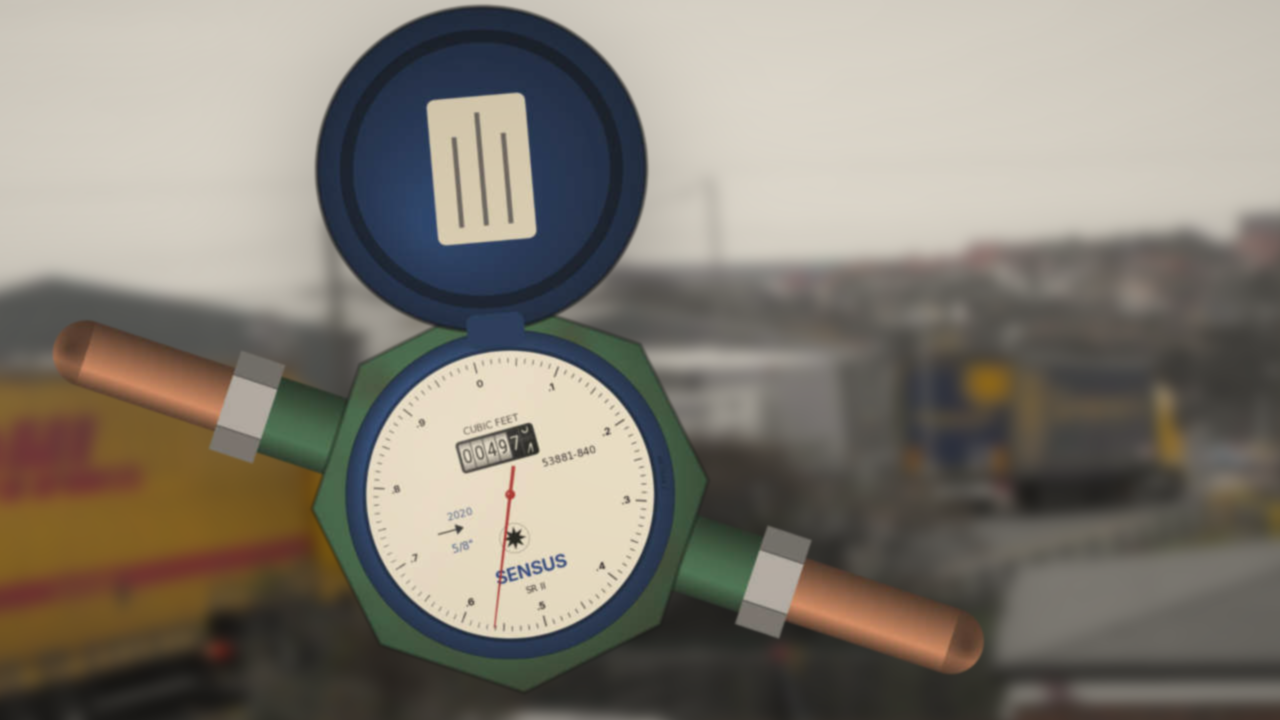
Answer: 4973.56 ft³
